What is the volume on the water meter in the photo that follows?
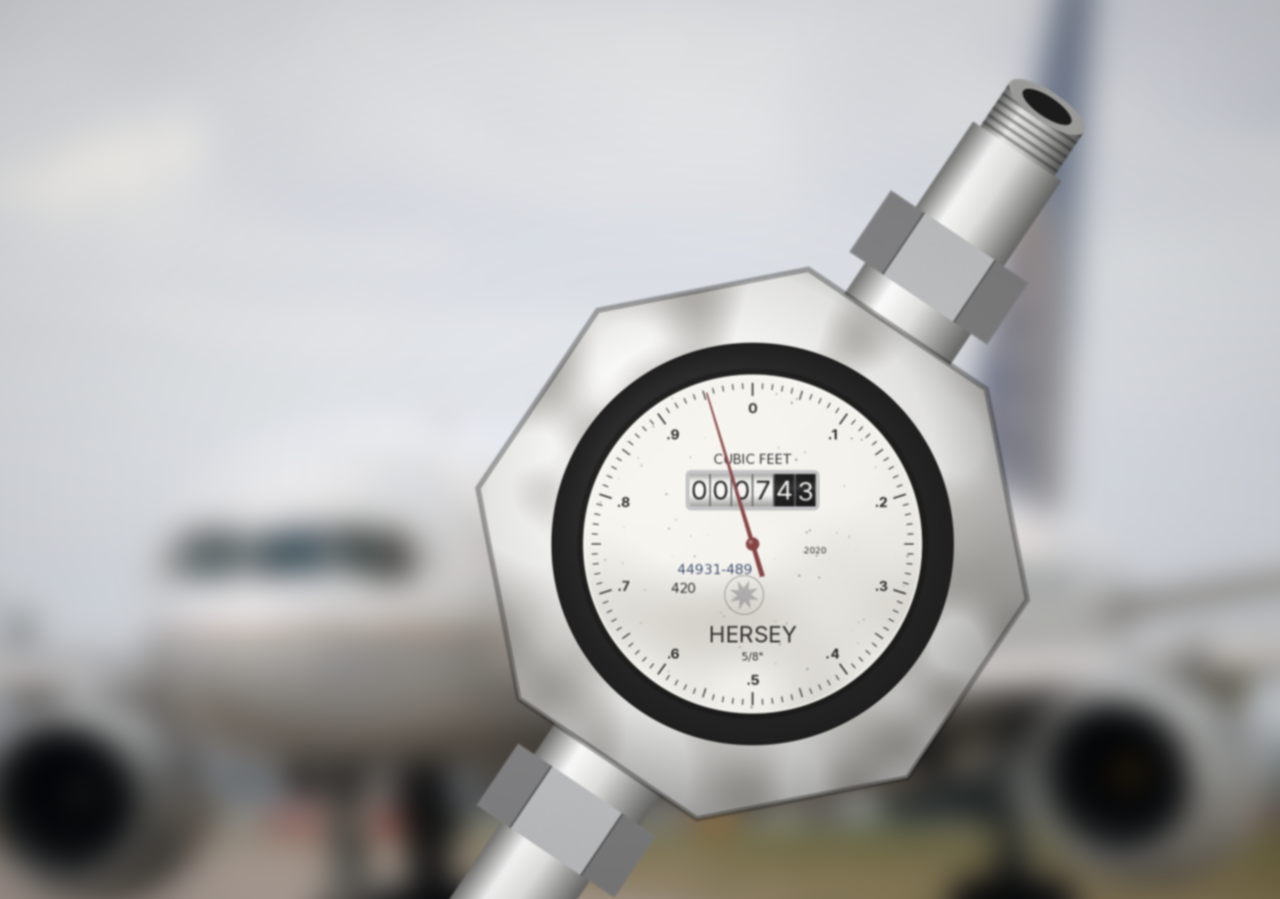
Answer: 742.95 ft³
